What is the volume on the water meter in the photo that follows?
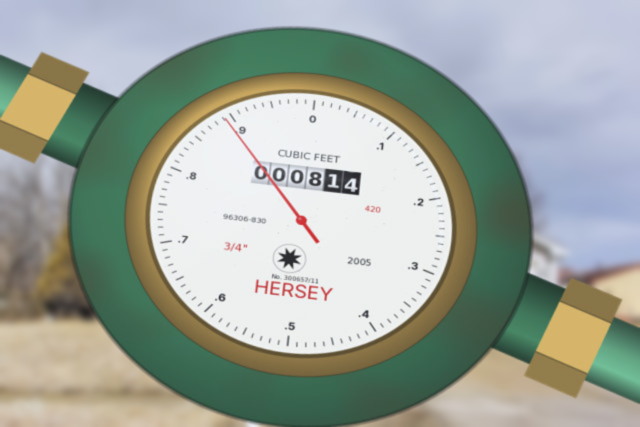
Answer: 813.89 ft³
